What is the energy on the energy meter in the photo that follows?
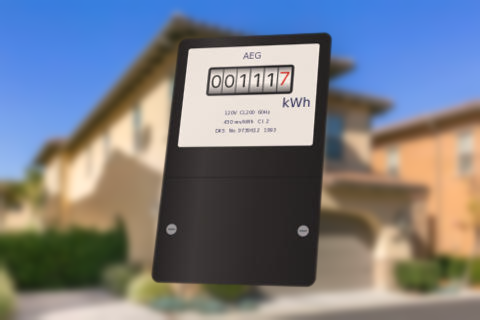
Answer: 111.7 kWh
